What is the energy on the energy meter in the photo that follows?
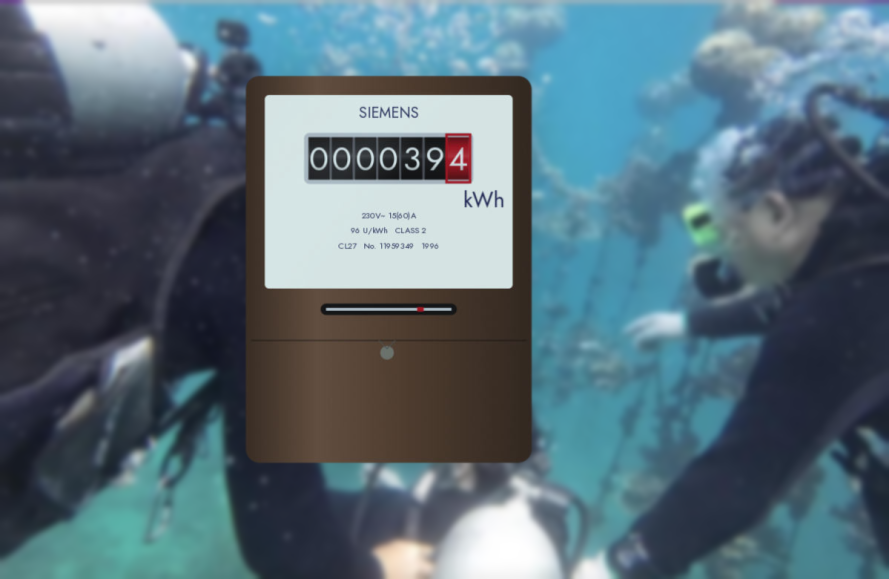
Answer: 39.4 kWh
